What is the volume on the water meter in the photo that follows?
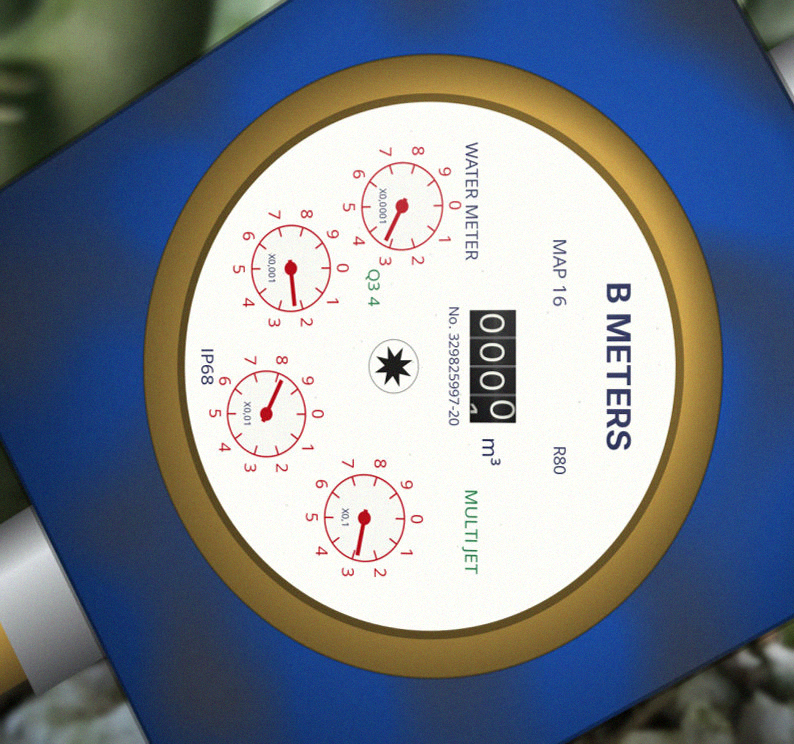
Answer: 0.2823 m³
